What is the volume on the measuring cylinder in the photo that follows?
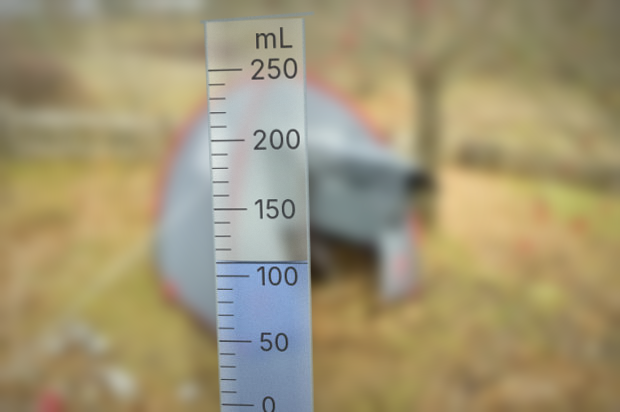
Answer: 110 mL
